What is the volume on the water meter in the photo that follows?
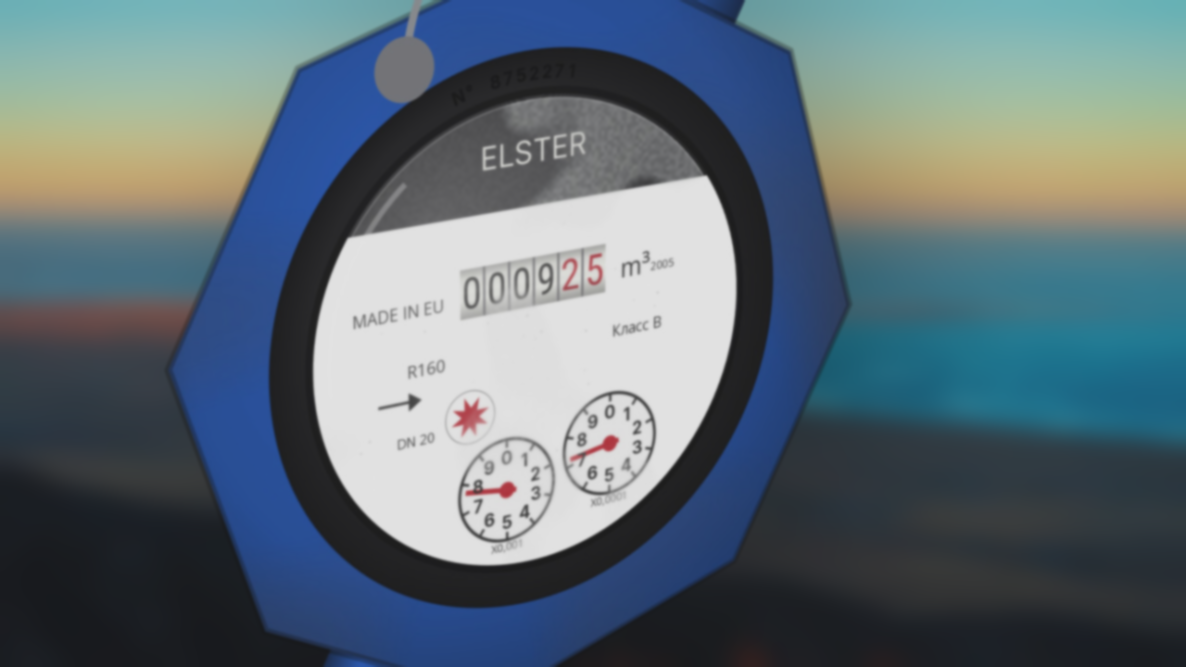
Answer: 9.2577 m³
